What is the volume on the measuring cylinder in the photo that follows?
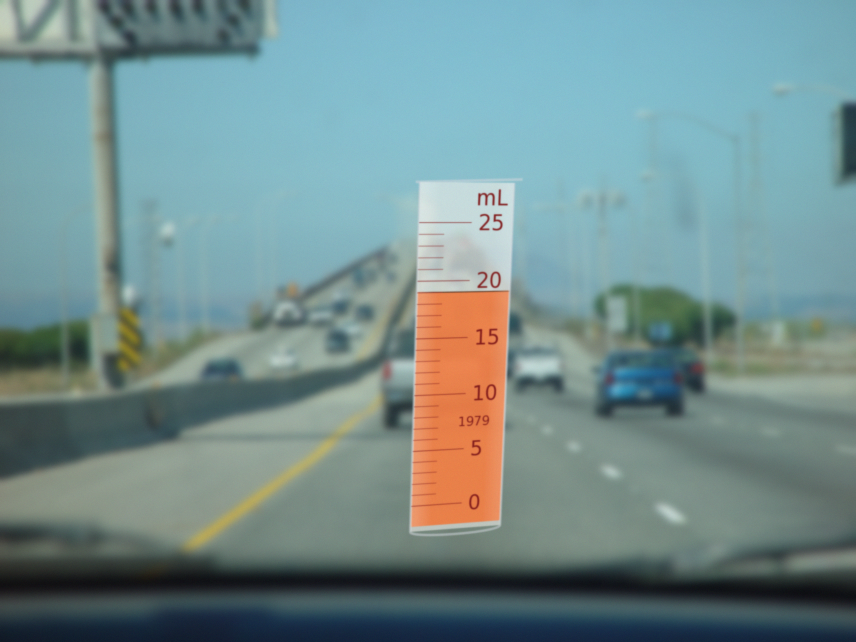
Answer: 19 mL
